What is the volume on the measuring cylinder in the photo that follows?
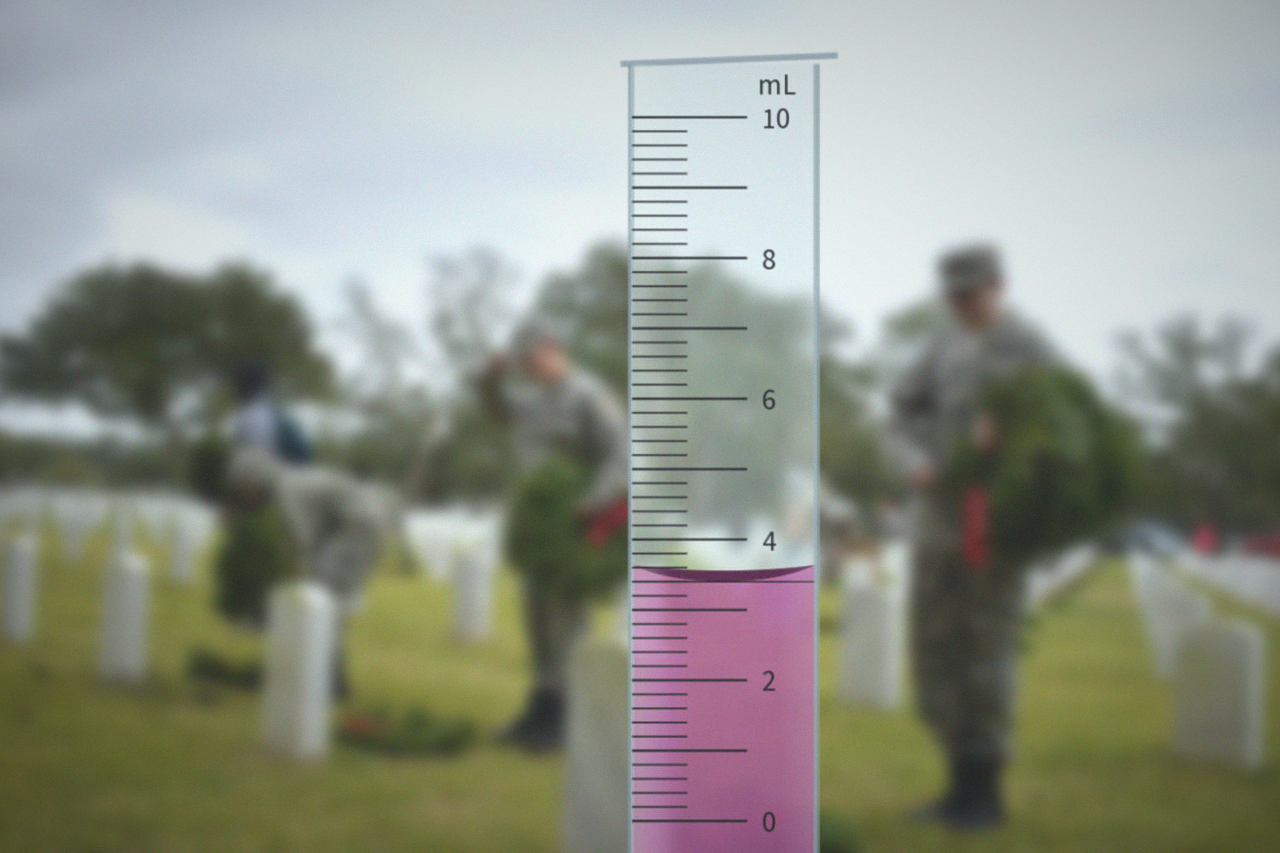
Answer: 3.4 mL
